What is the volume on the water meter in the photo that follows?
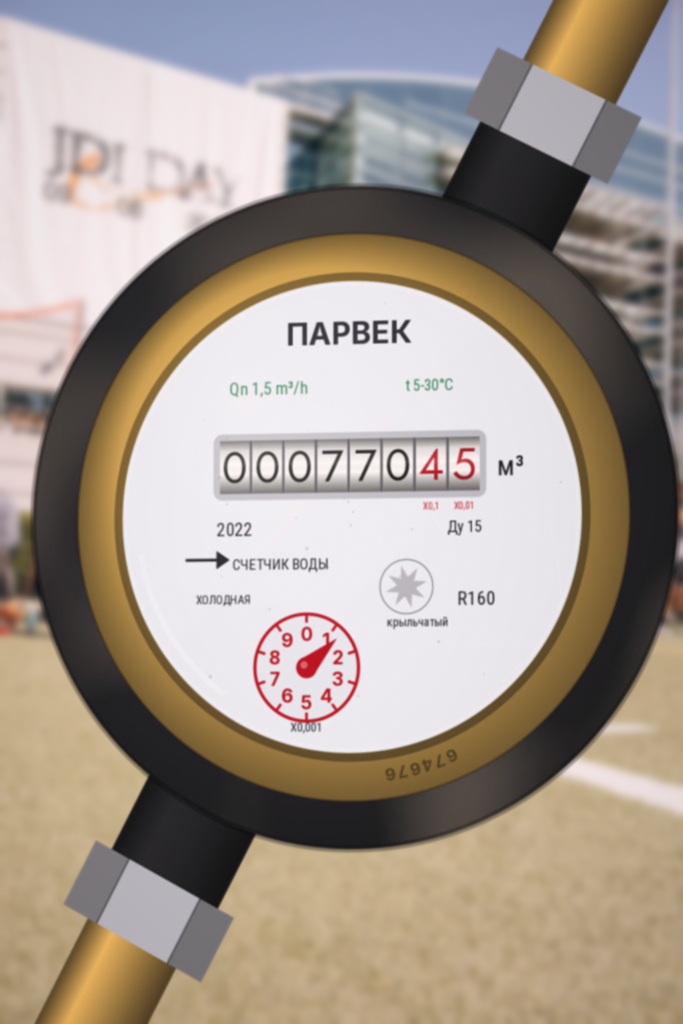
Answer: 770.451 m³
